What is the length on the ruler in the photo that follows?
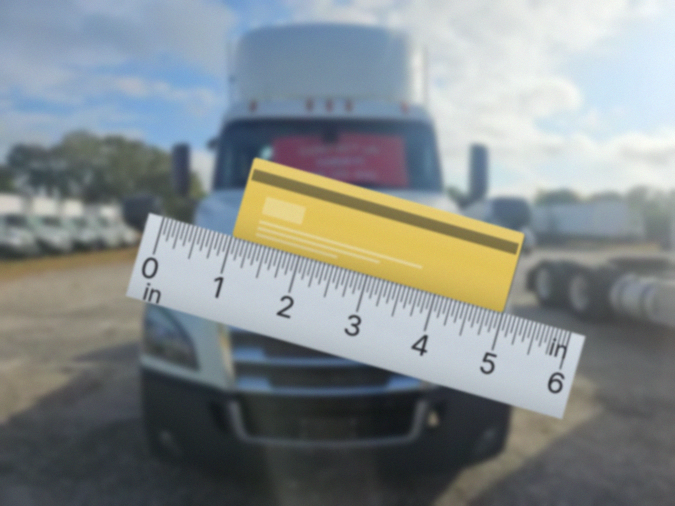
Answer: 4 in
